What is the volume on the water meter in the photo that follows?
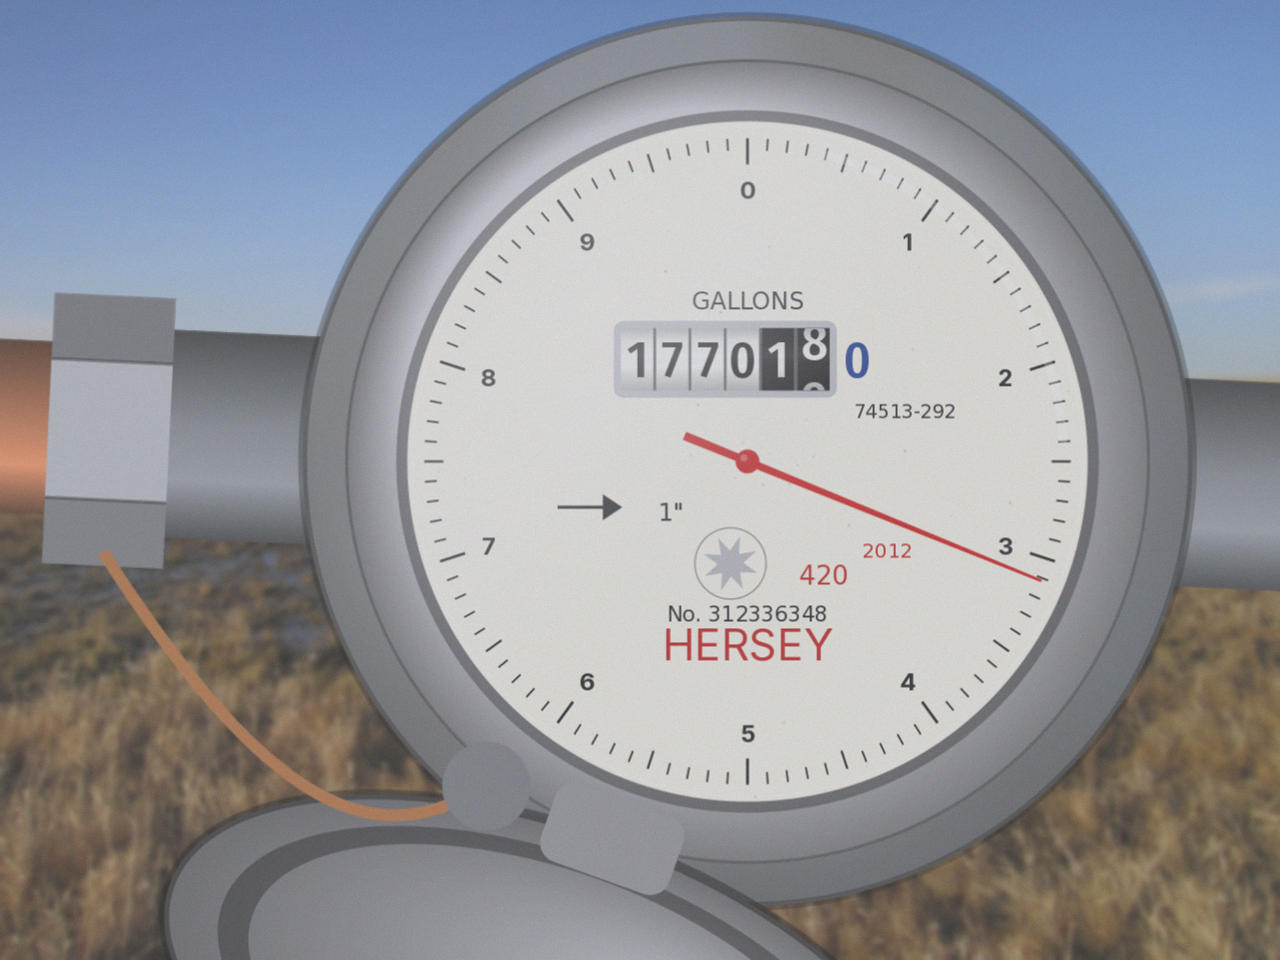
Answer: 1770183.1 gal
